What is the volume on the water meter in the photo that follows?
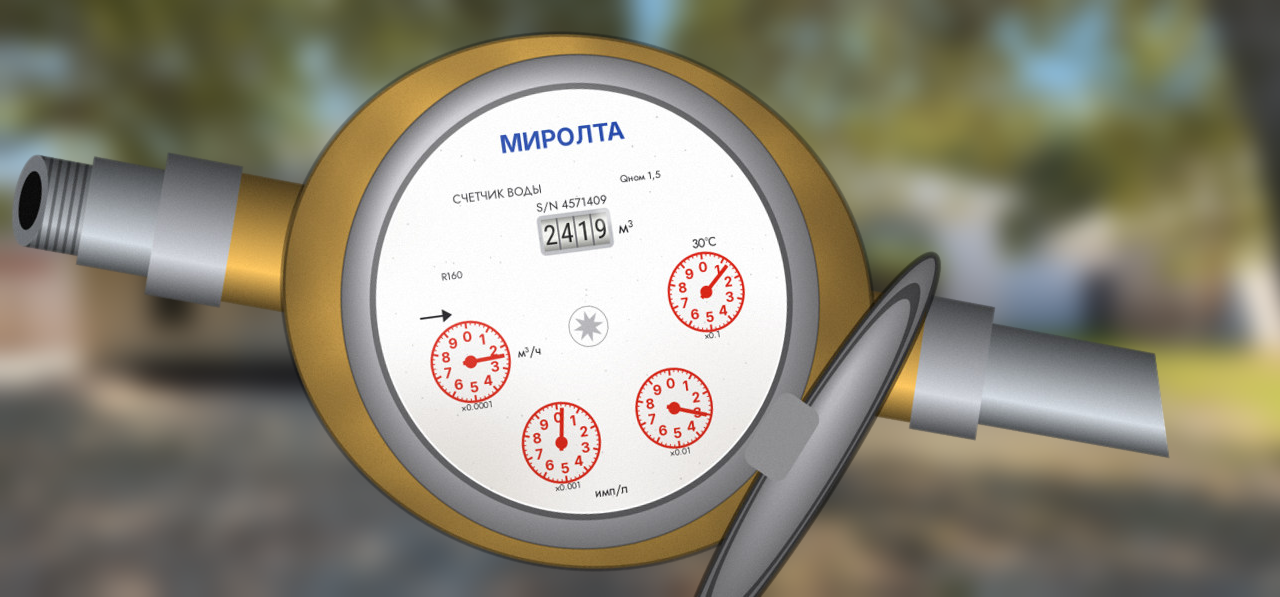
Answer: 2419.1302 m³
